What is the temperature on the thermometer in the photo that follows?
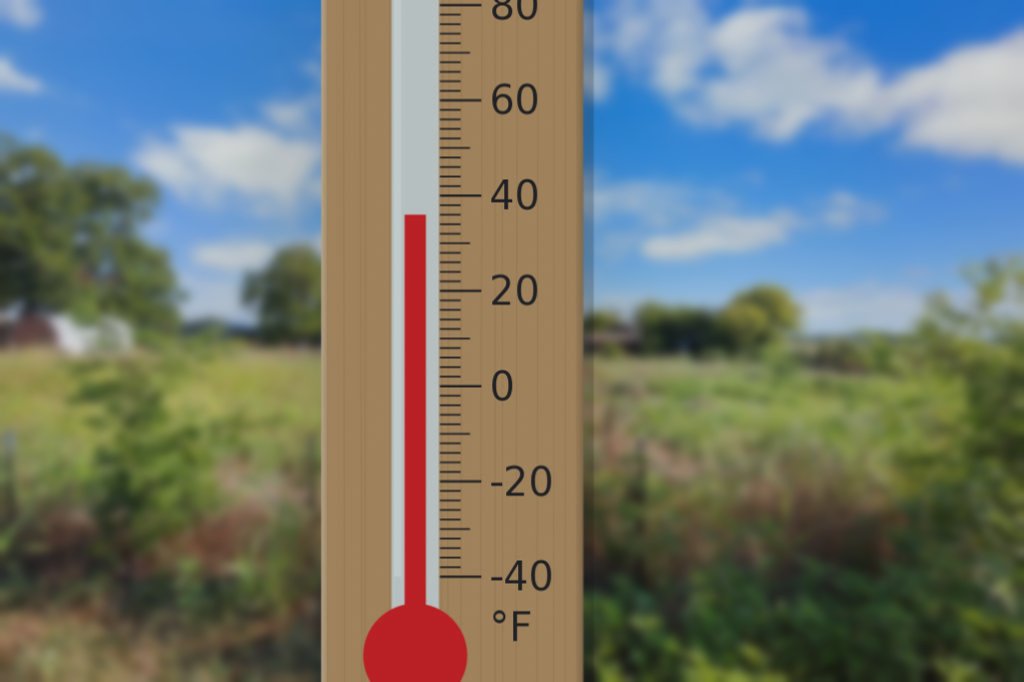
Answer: 36 °F
